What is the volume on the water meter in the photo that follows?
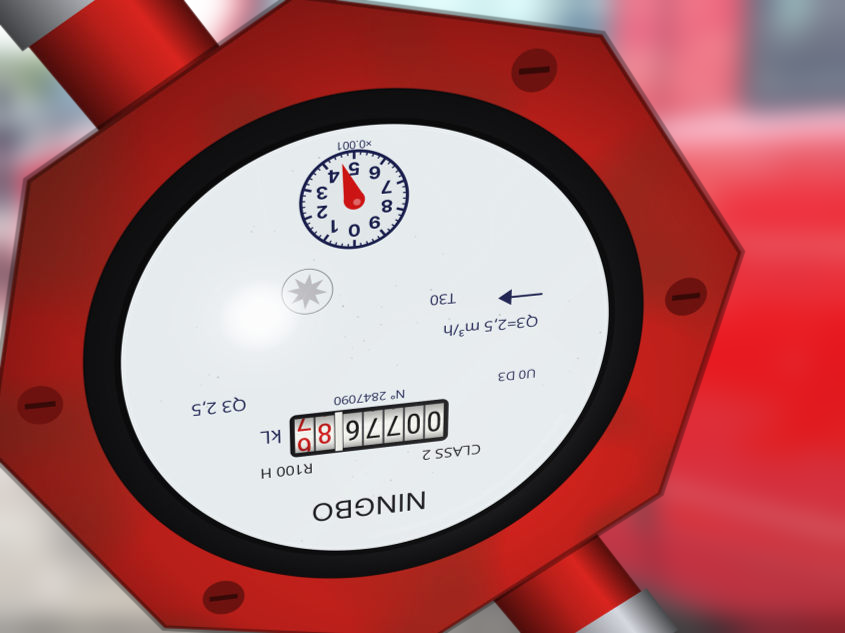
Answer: 776.864 kL
